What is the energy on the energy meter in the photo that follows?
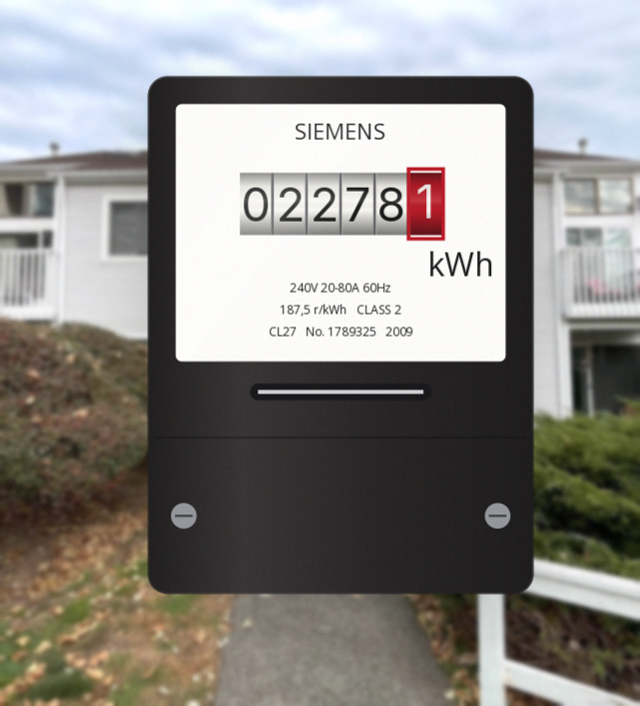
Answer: 2278.1 kWh
